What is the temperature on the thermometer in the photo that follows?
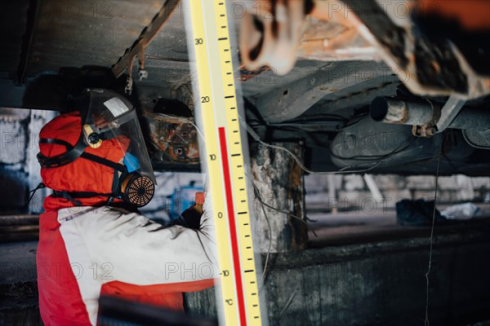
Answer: 15 °C
